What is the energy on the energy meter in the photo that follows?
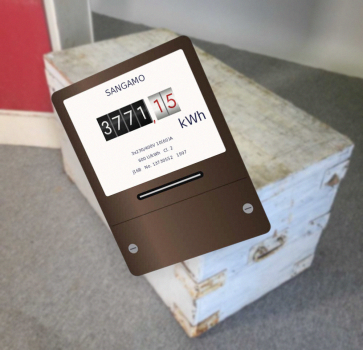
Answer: 3771.15 kWh
